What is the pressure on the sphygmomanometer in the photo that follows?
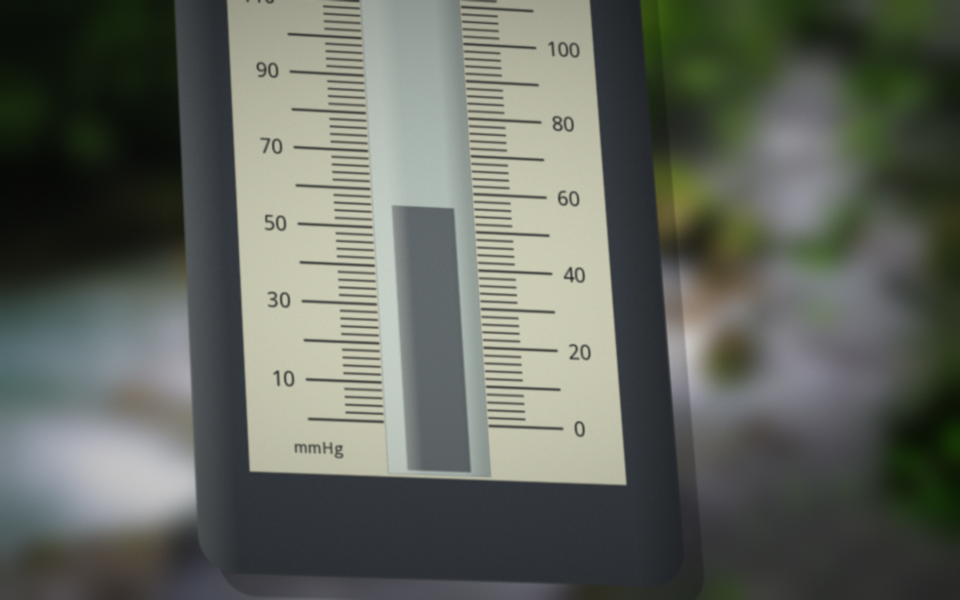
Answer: 56 mmHg
